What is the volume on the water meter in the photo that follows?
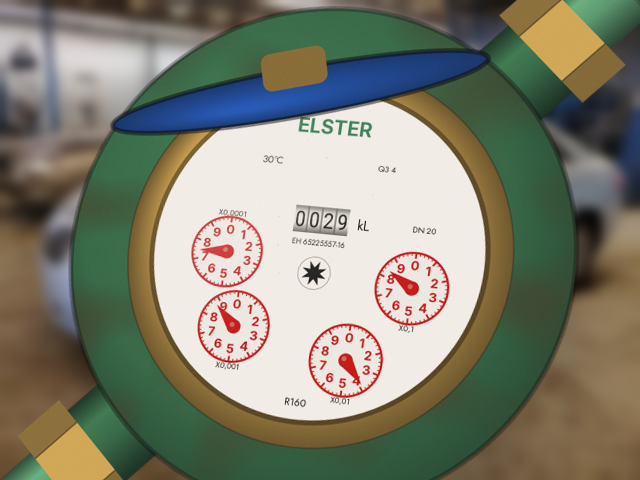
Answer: 29.8387 kL
